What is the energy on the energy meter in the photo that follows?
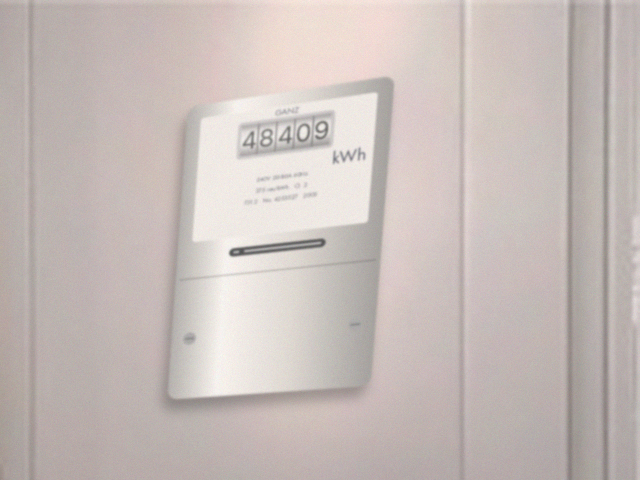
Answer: 48409 kWh
